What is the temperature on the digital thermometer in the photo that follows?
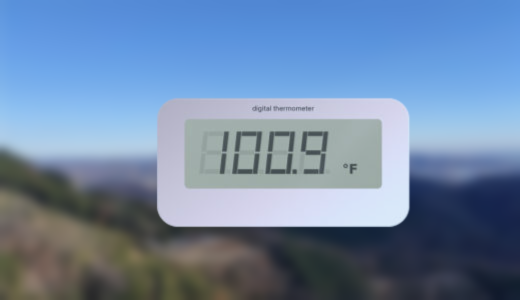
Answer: 100.9 °F
